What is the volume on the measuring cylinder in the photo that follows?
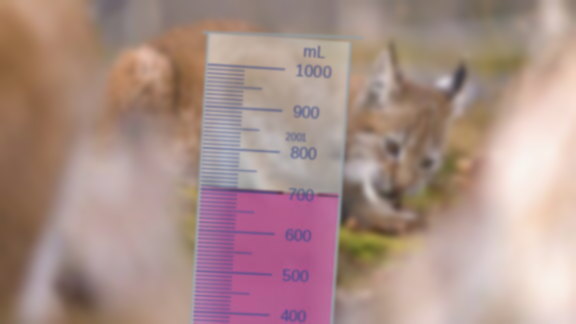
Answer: 700 mL
